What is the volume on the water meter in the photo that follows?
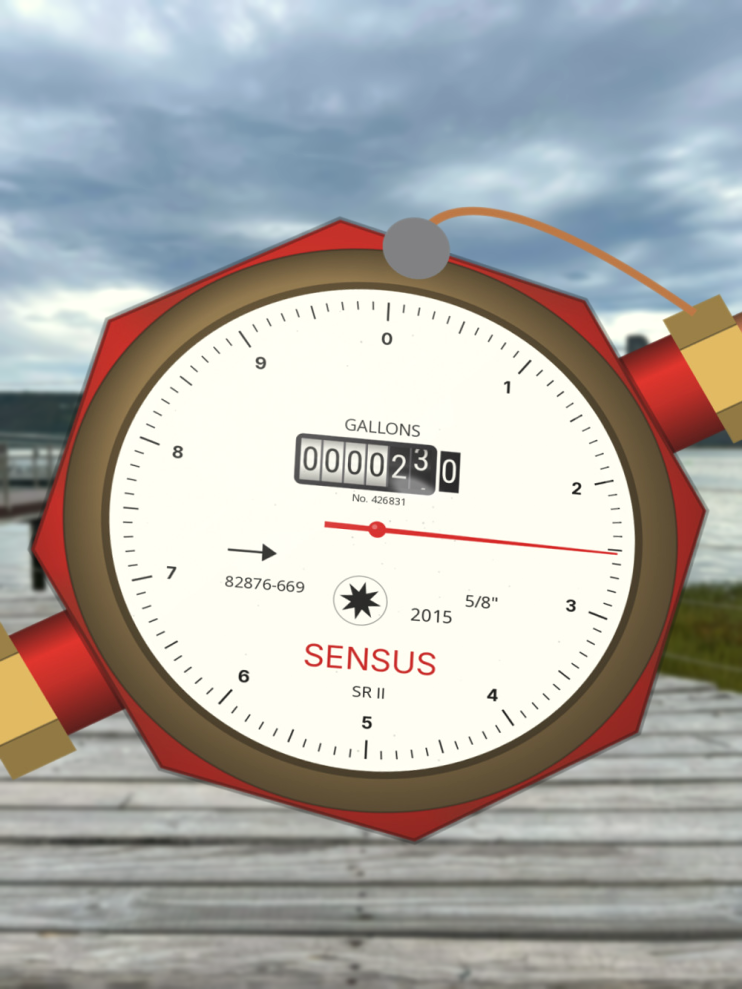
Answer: 232.5 gal
